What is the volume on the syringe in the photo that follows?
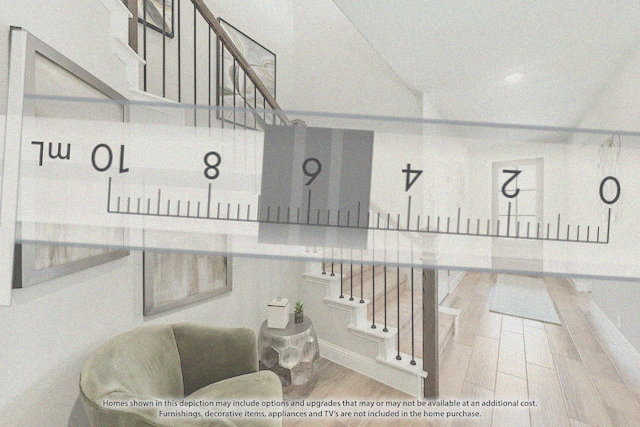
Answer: 4.8 mL
